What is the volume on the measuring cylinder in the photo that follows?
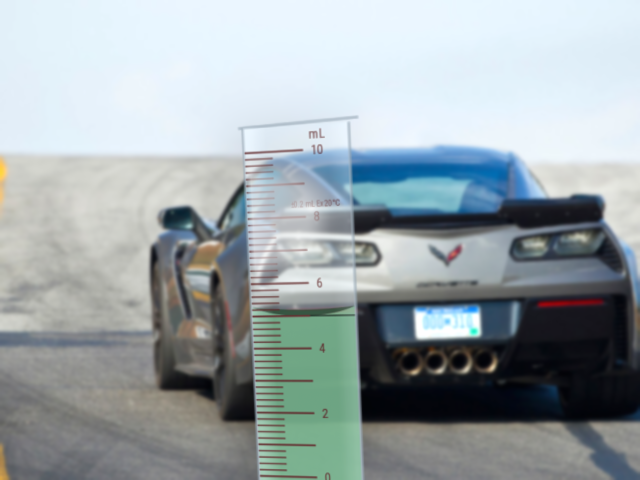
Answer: 5 mL
